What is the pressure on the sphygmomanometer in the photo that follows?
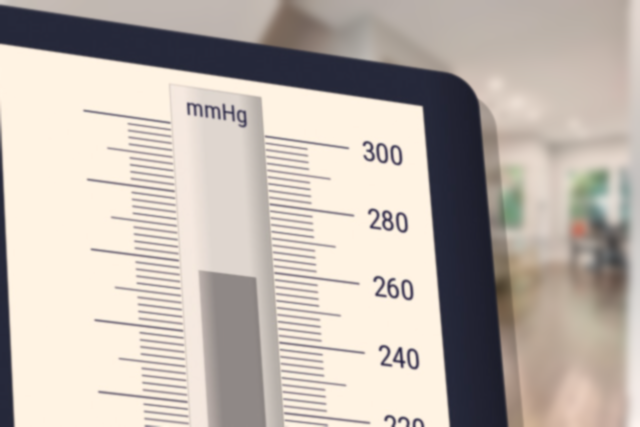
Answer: 258 mmHg
